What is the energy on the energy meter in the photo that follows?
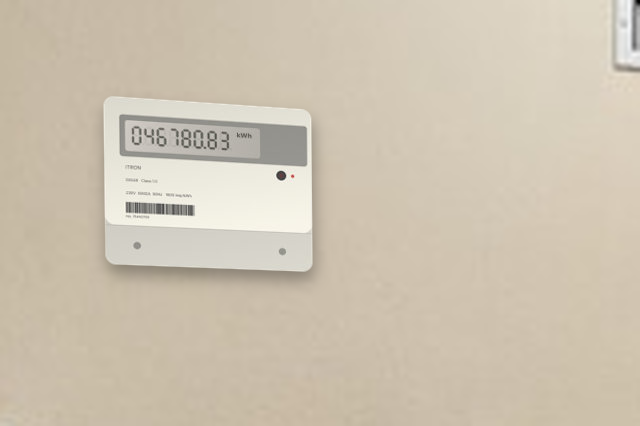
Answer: 46780.83 kWh
